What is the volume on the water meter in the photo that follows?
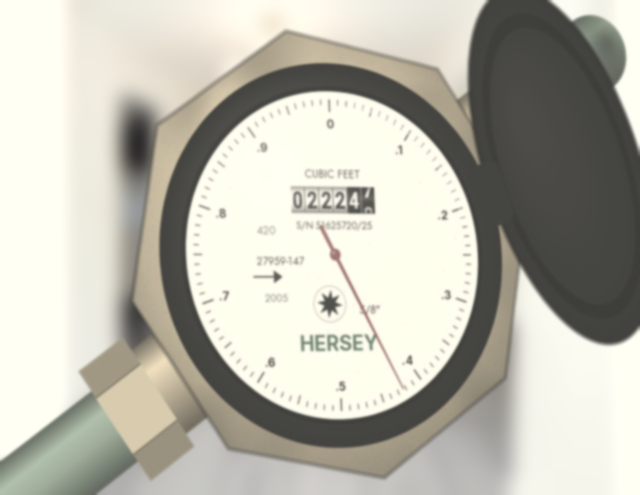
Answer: 22247.42 ft³
